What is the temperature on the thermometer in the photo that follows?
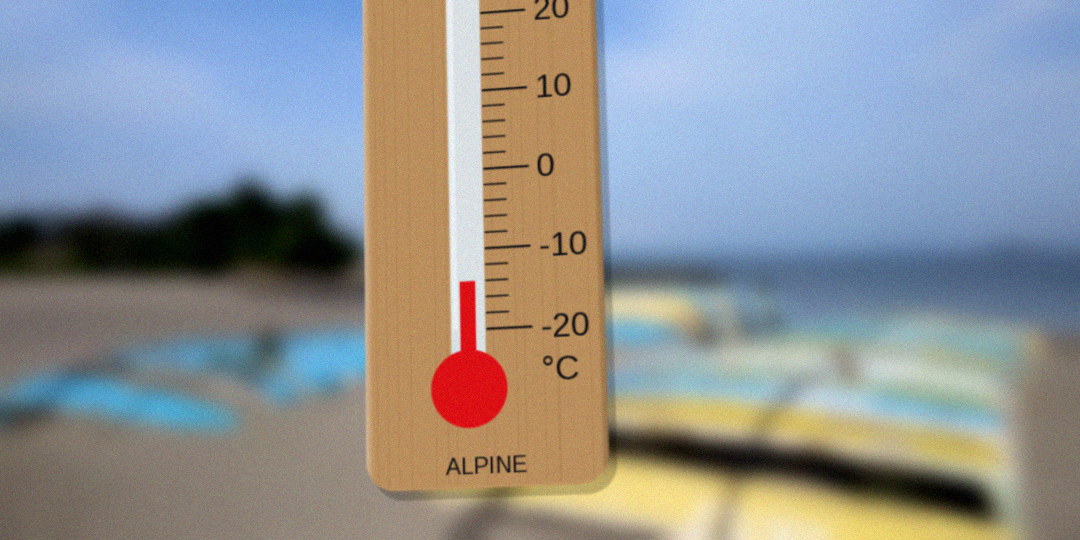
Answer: -14 °C
